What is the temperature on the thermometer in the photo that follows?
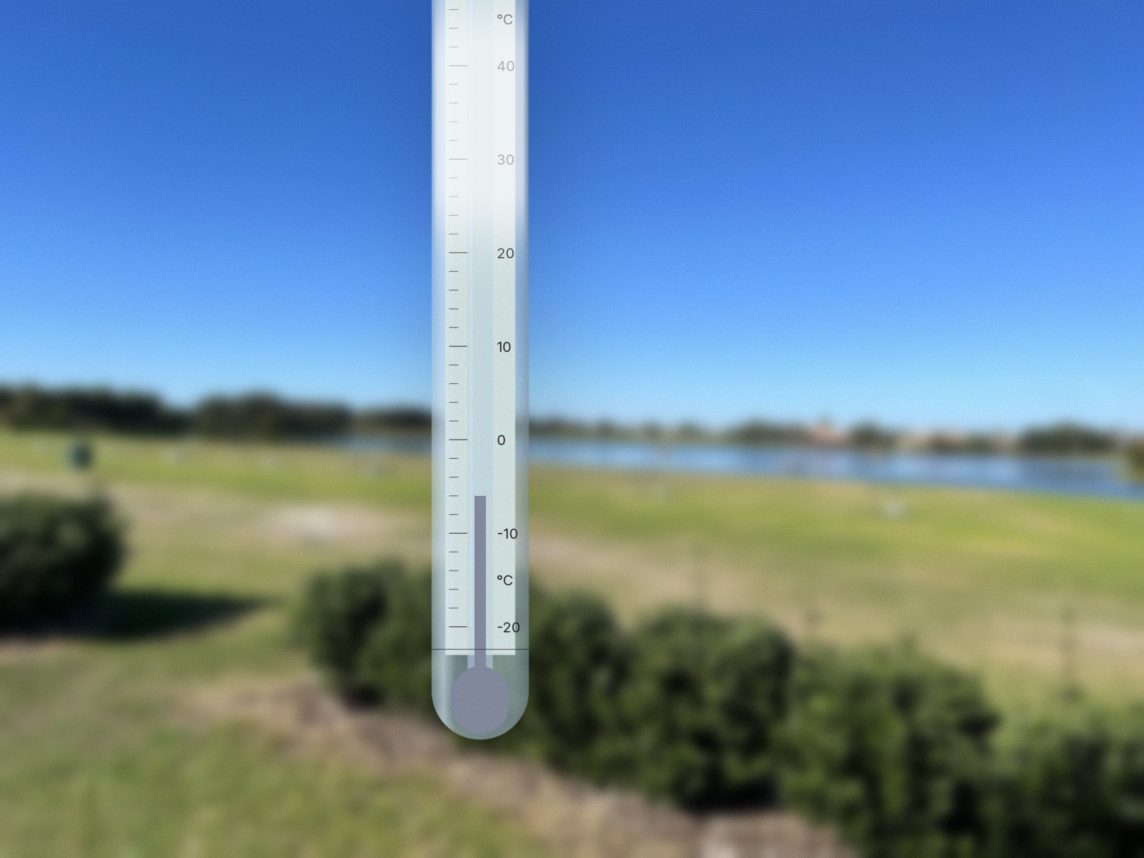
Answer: -6 °C
